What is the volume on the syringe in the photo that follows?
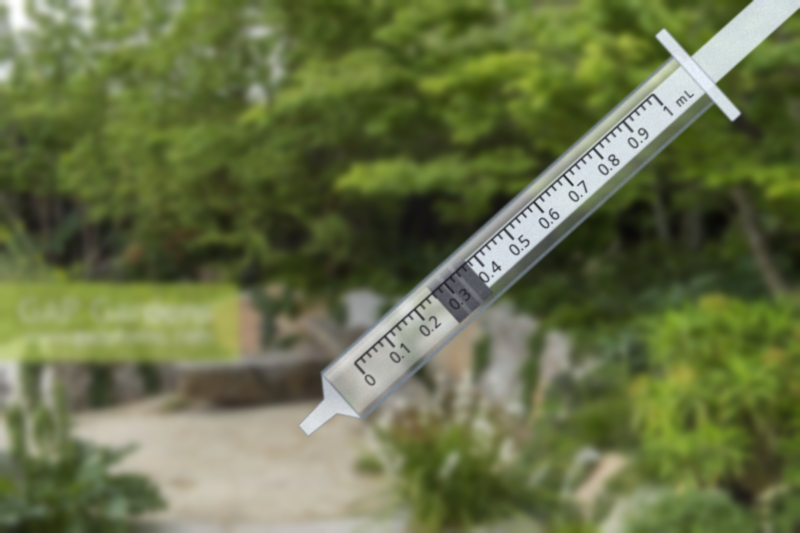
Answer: 0.26 mL
